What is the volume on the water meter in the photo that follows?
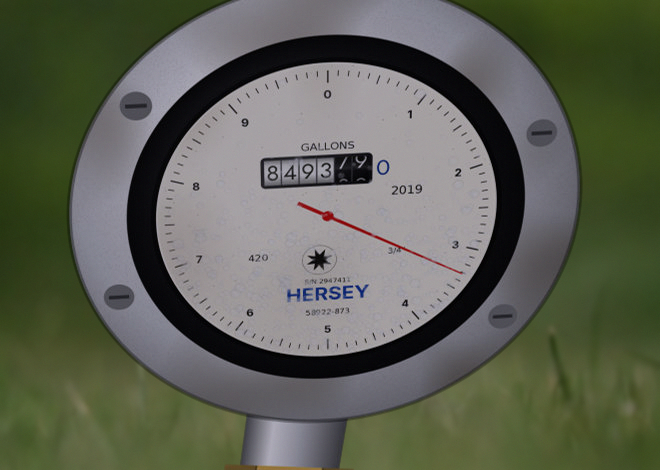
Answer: 8493793.3 gal
